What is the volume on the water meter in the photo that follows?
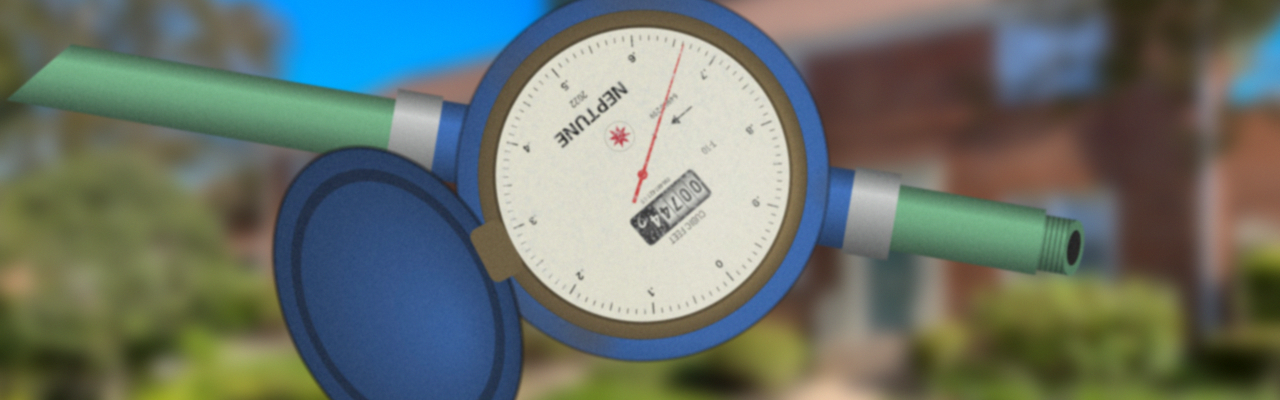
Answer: 7441.66 ft³
